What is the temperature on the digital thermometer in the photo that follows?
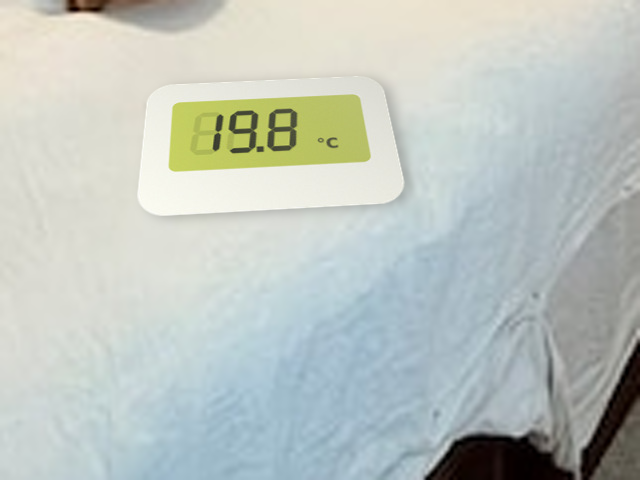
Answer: 19.8 °C
